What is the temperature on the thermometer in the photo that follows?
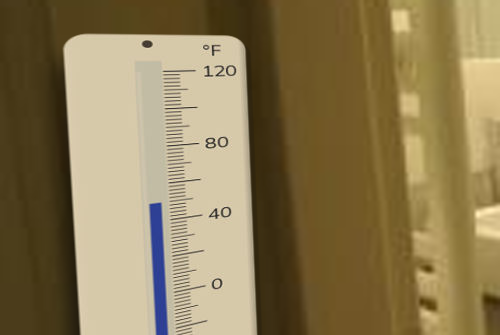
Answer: 50 °F
